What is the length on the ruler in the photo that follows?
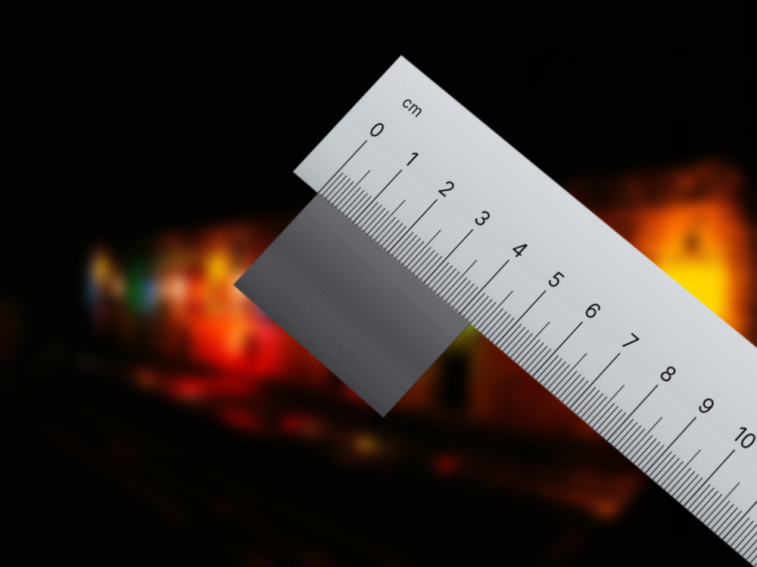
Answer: 4.3 cm
